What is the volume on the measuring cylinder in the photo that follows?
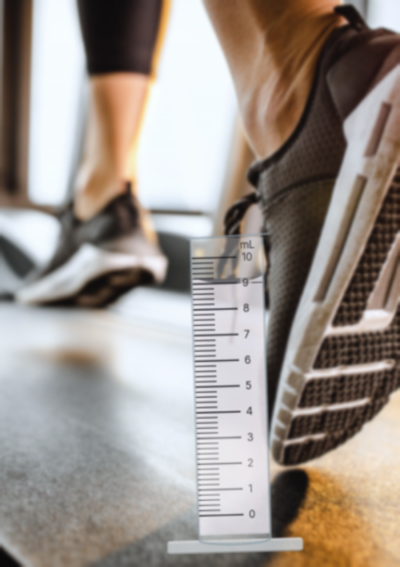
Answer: 9 mL
